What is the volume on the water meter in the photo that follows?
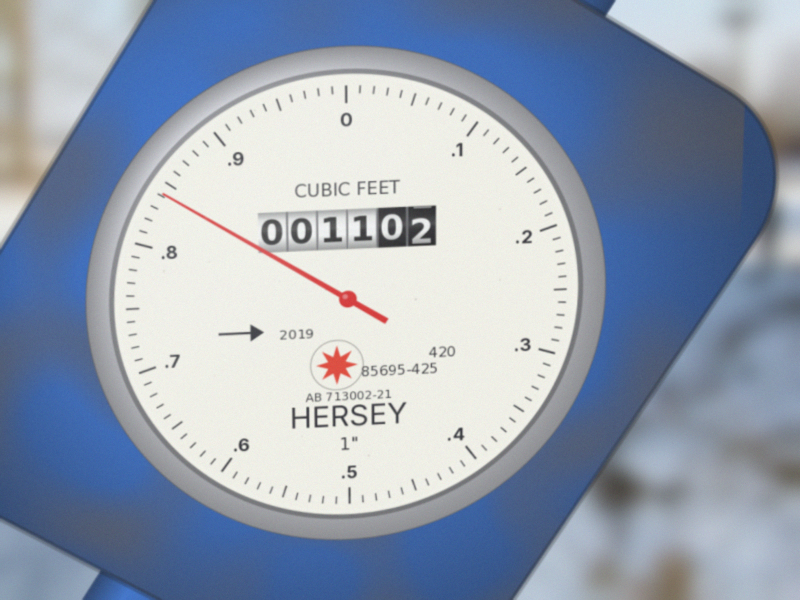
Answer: 1101.84 ft³
